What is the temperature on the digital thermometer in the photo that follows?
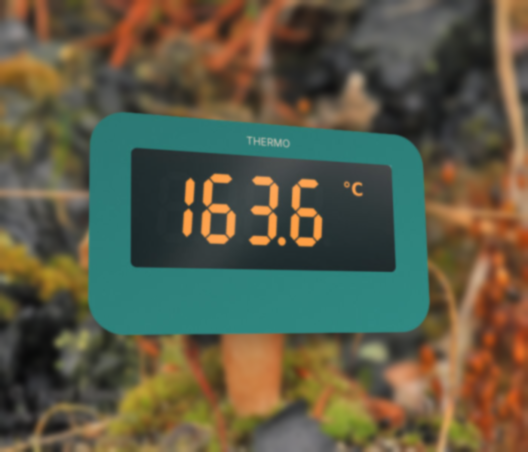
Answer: 163.6 °C
